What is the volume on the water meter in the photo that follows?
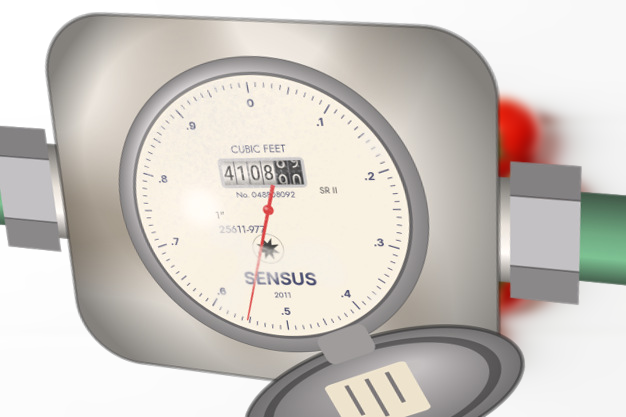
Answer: 410889.55 ft³
